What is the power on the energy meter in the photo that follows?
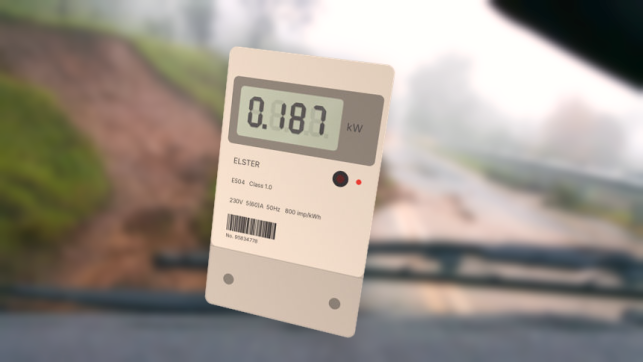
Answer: 0.187 kW
